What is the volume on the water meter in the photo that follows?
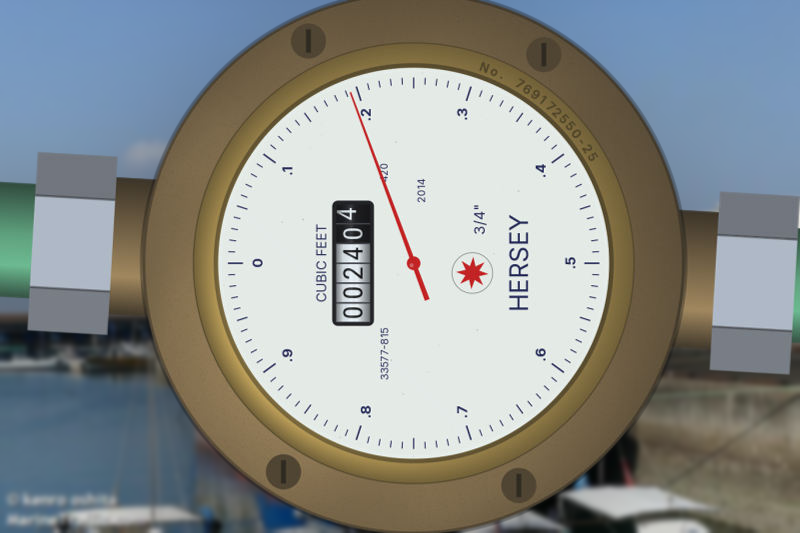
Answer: 2404.19 ft³
